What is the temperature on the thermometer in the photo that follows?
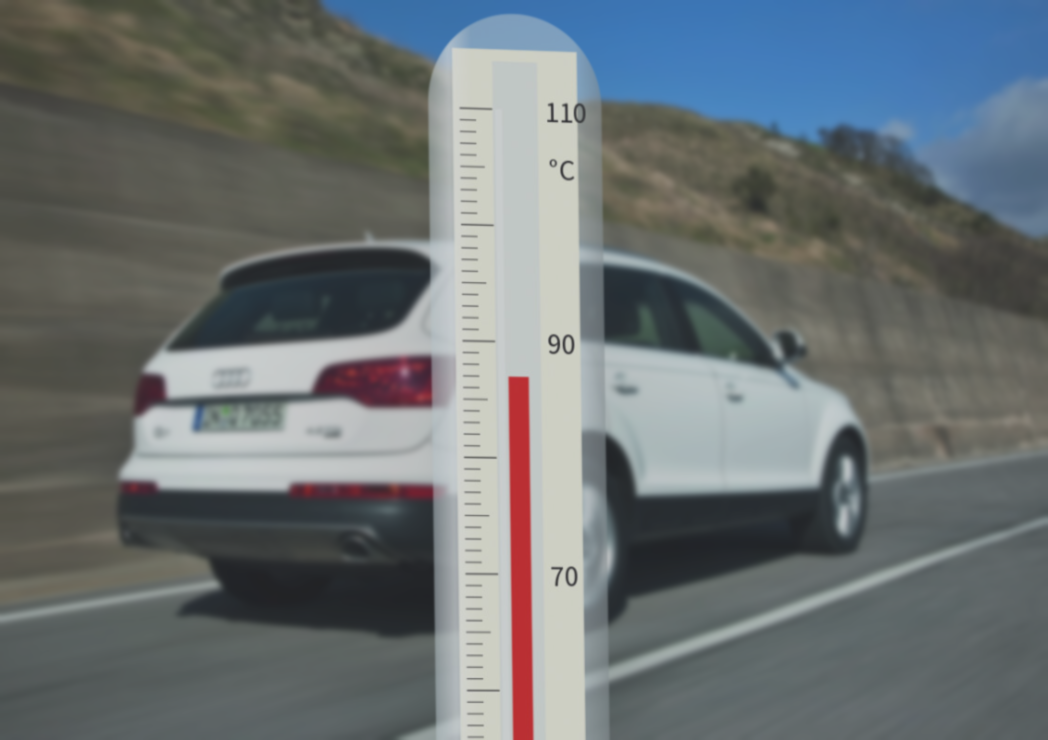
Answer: 87 °C
